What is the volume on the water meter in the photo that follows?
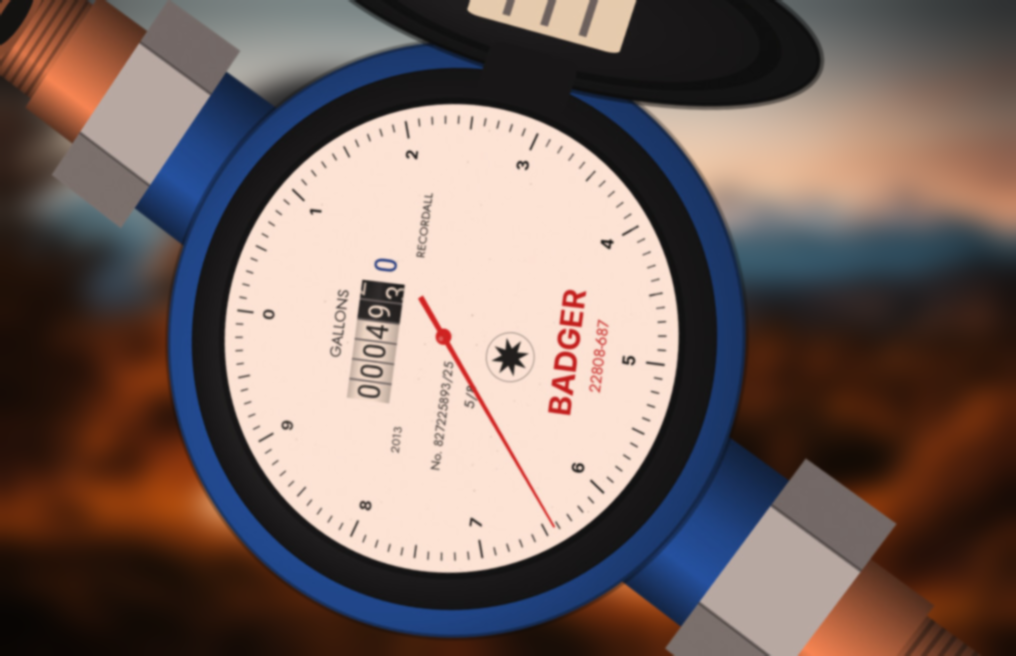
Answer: 4926.4 gal
